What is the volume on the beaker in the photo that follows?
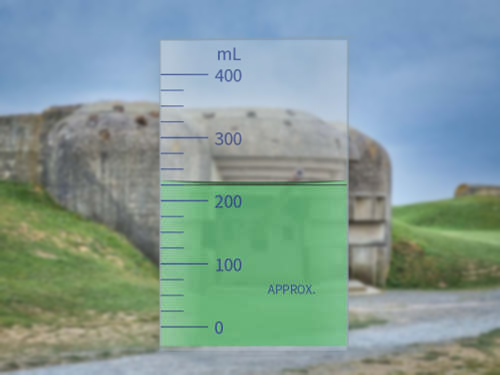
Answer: 225 mL
